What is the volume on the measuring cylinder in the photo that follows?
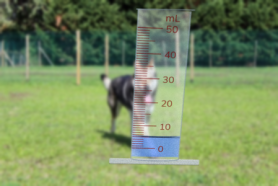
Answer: 5 mL
